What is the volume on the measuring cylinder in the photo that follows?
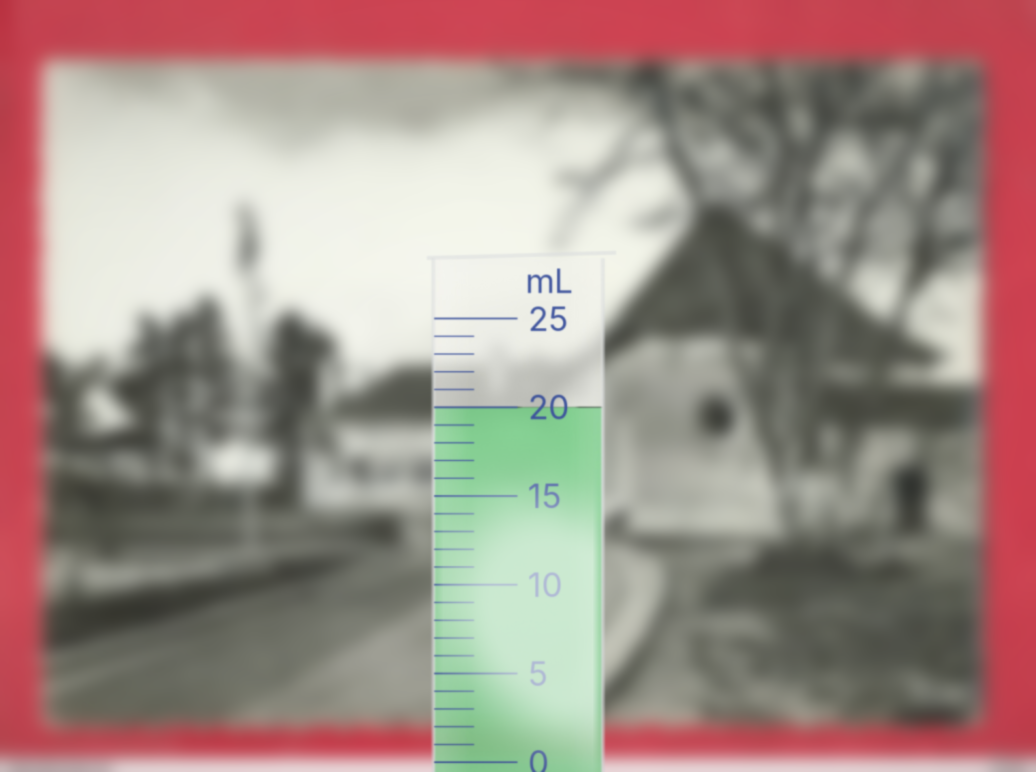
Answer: 20 mL
